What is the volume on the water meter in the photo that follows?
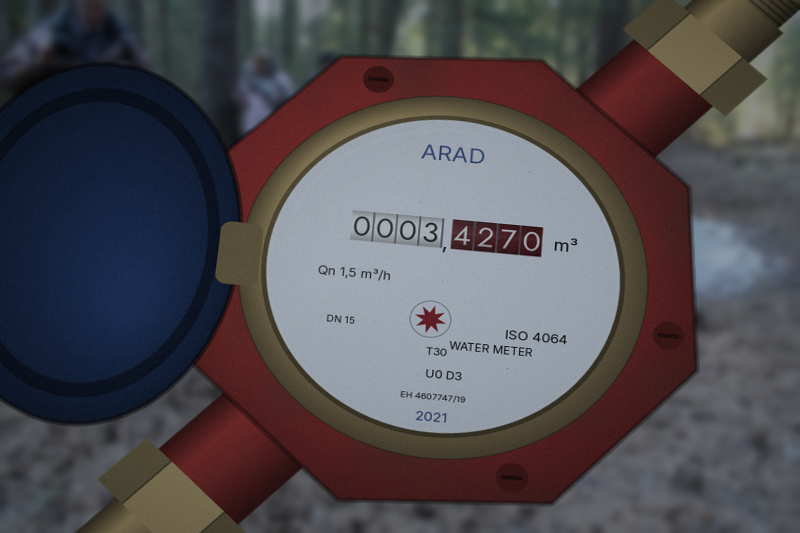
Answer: 3.4270 m³
